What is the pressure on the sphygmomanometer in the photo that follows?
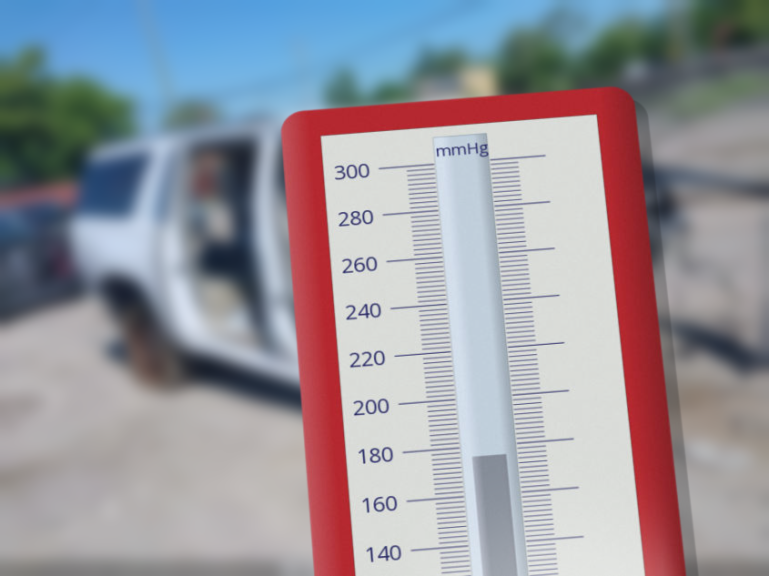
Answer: 176 mmHg
